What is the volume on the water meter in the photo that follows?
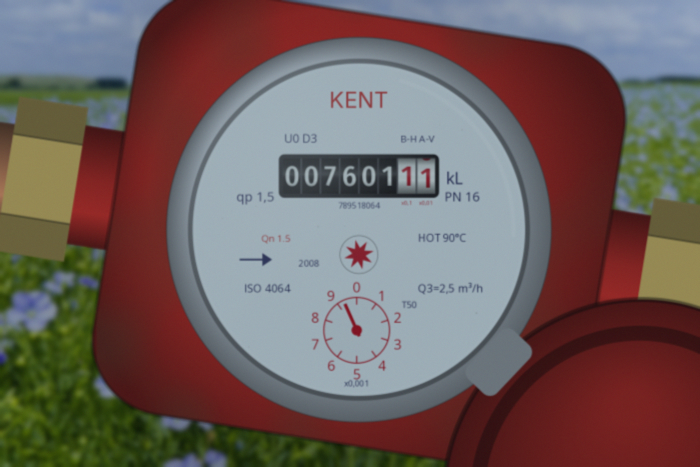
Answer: 7601.109 kL
